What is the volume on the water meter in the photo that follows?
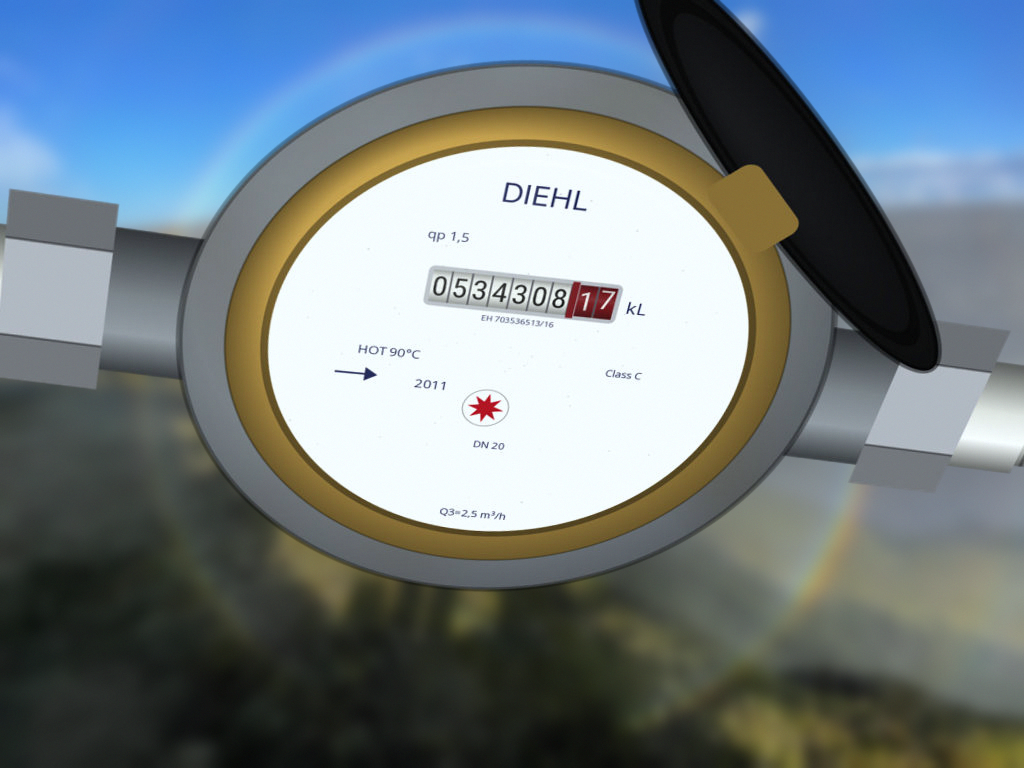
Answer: 534308.17 kL
